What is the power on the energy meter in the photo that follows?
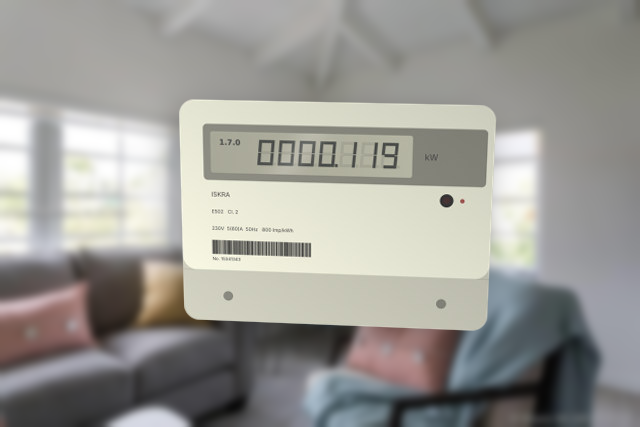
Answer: 0.119 kW
